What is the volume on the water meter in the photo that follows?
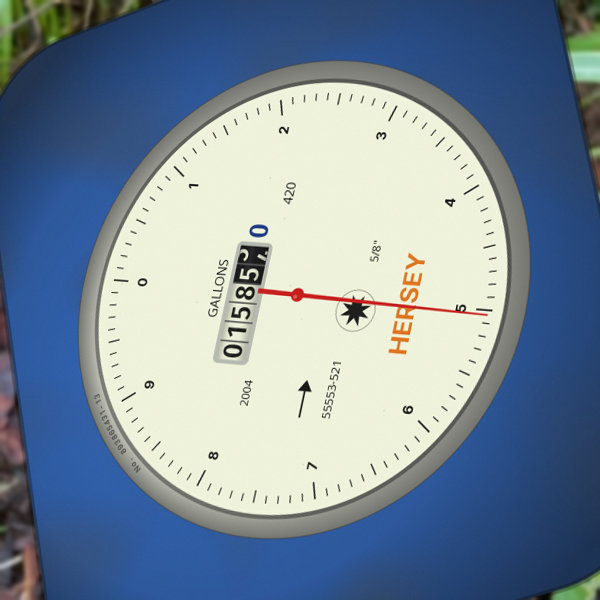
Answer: 158535.0 gal
